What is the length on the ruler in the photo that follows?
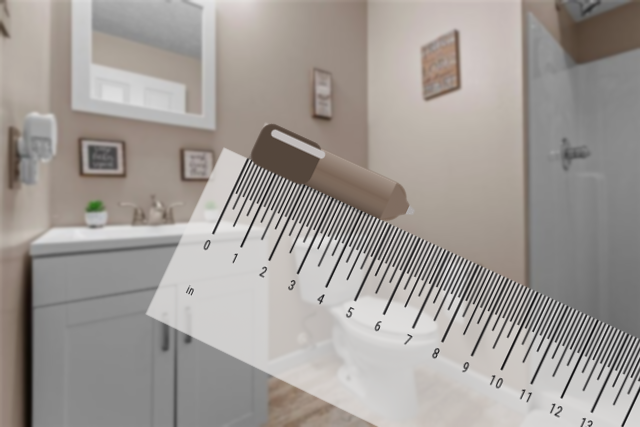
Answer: 5.5 in
